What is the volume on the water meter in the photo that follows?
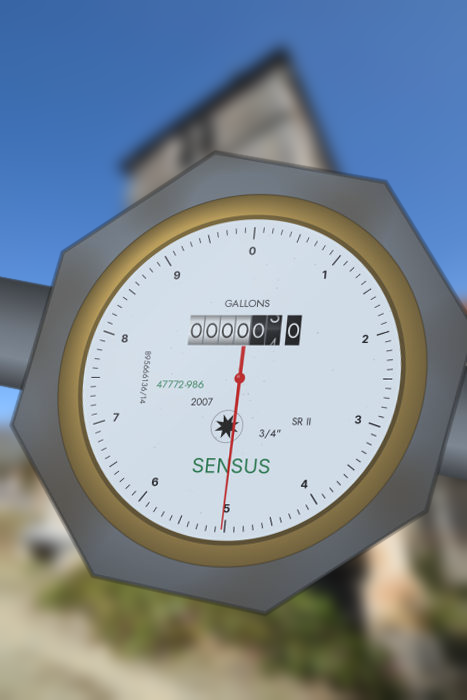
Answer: 35.0 gal
